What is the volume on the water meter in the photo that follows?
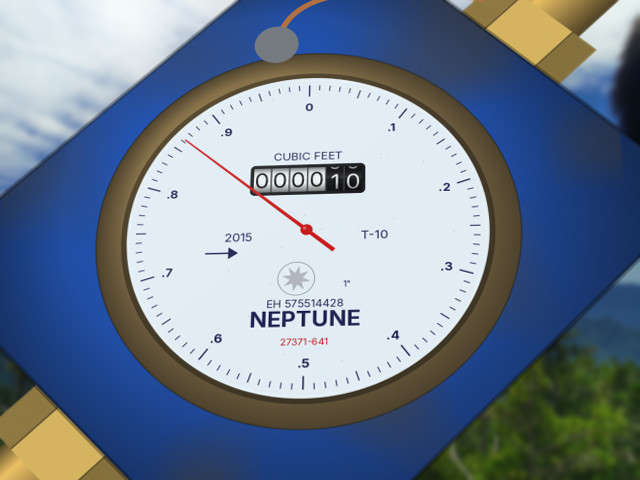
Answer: 9.86 ft³
